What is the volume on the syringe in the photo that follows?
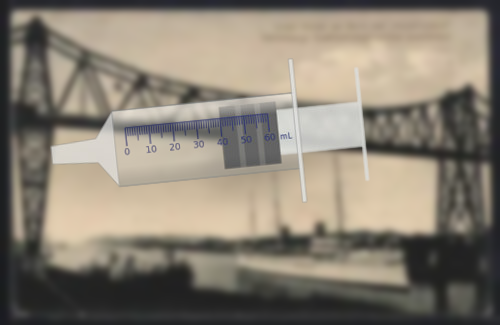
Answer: 40 mL
